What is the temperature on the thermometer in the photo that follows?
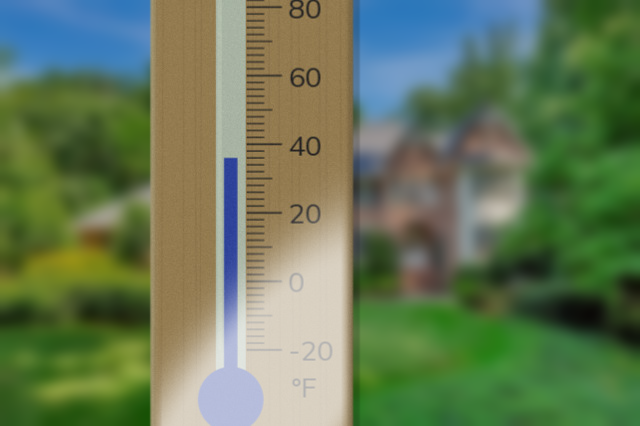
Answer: 36 °F
